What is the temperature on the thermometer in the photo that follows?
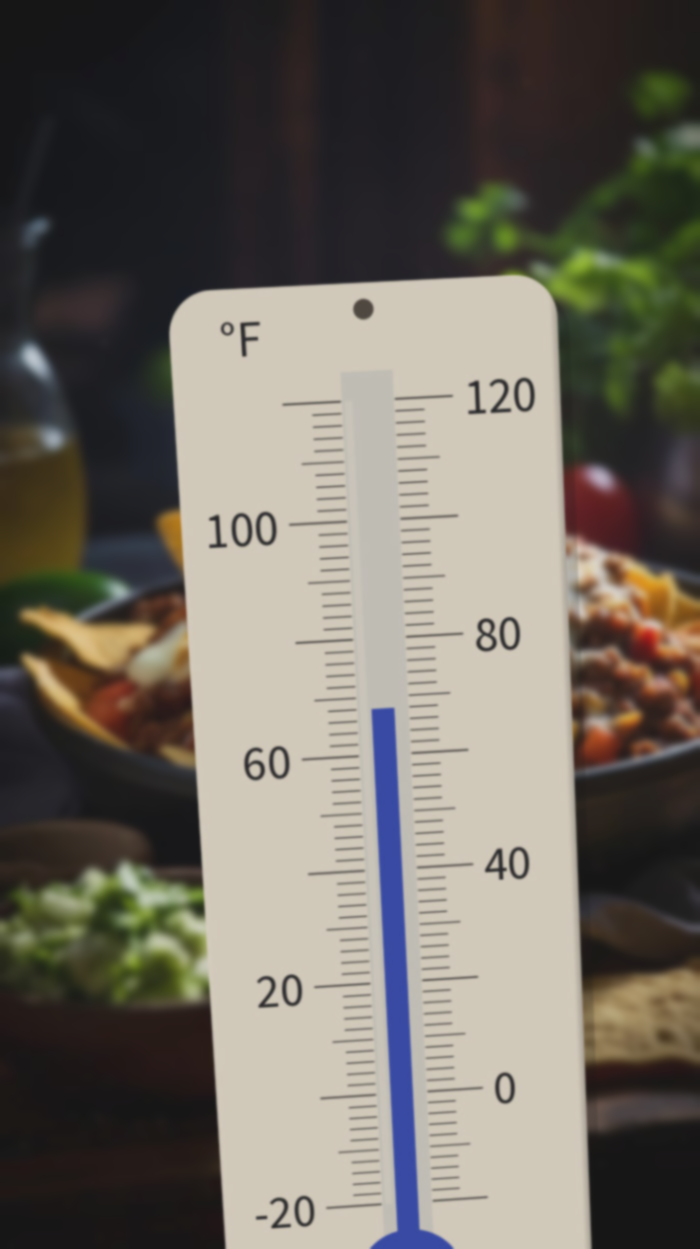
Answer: 68 °F
